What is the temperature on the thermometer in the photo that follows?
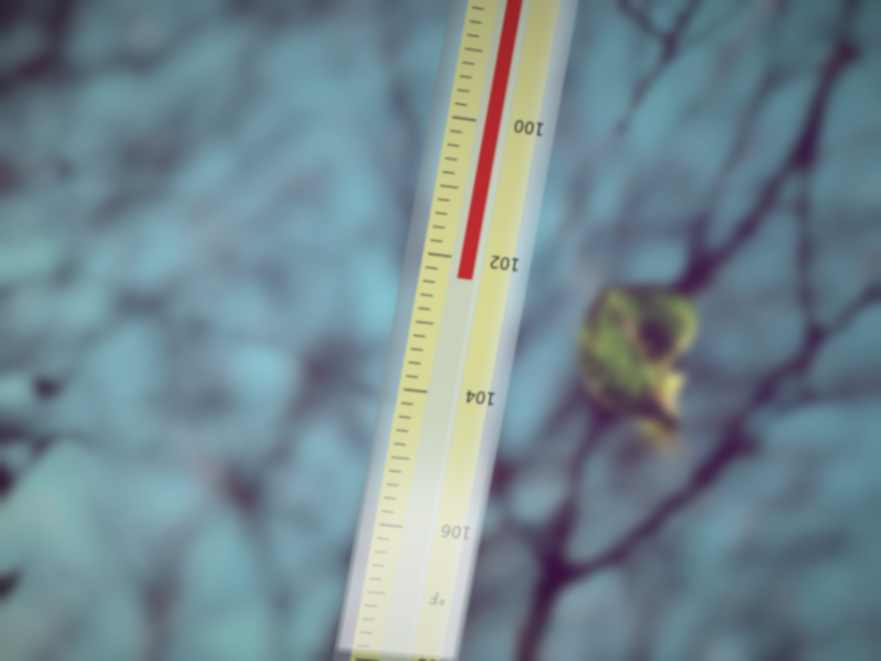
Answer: 102.3 °F
